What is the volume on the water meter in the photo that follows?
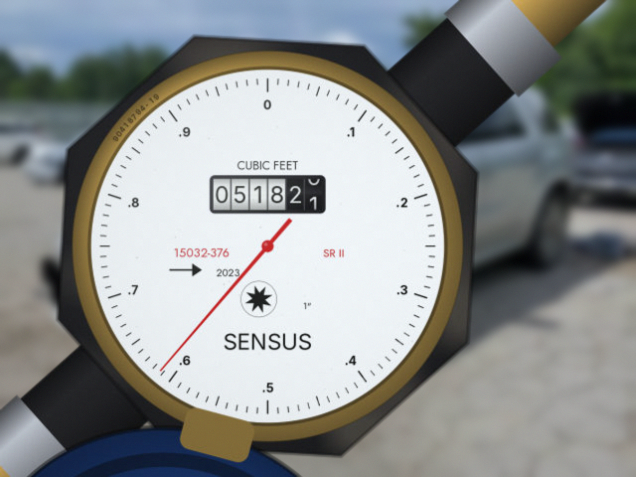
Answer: 51820.61 ft³
